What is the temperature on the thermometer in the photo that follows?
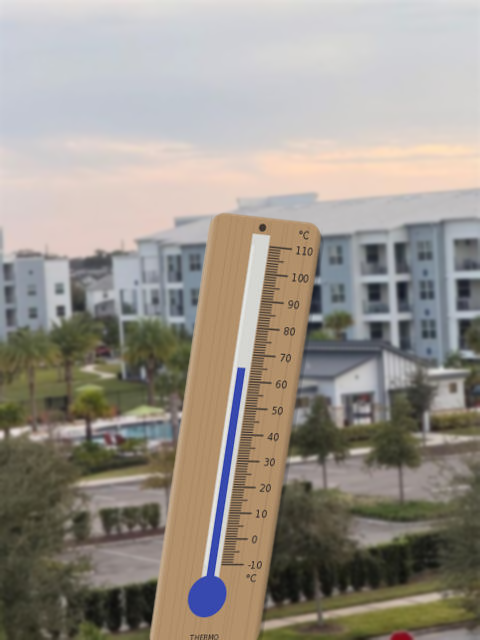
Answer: 65 °C
